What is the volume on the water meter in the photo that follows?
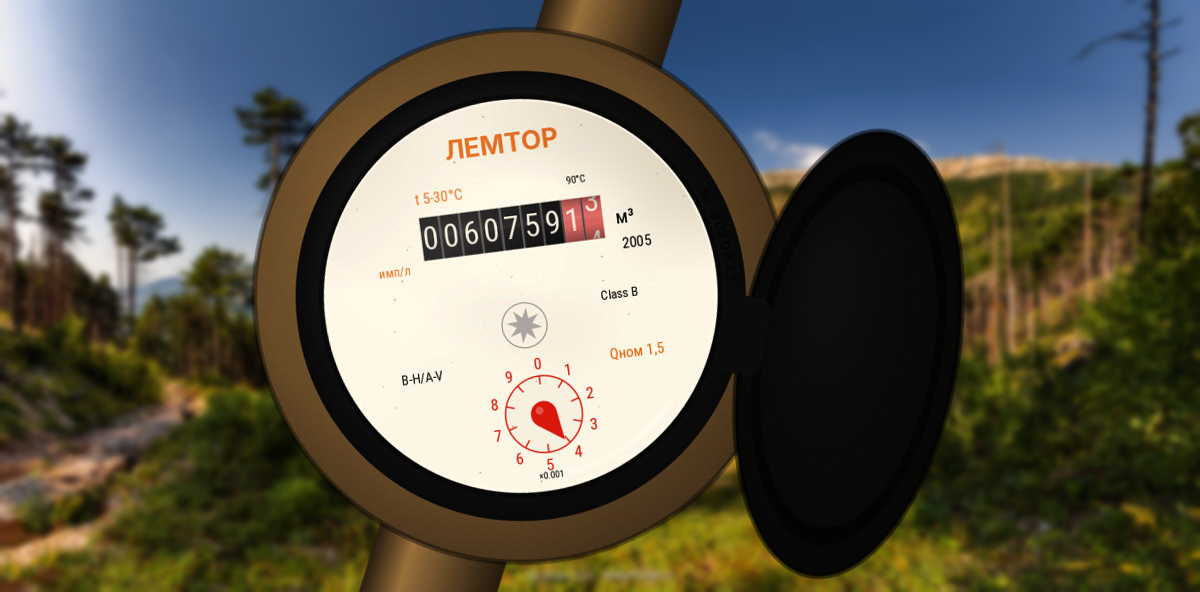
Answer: 60759.134 m³
